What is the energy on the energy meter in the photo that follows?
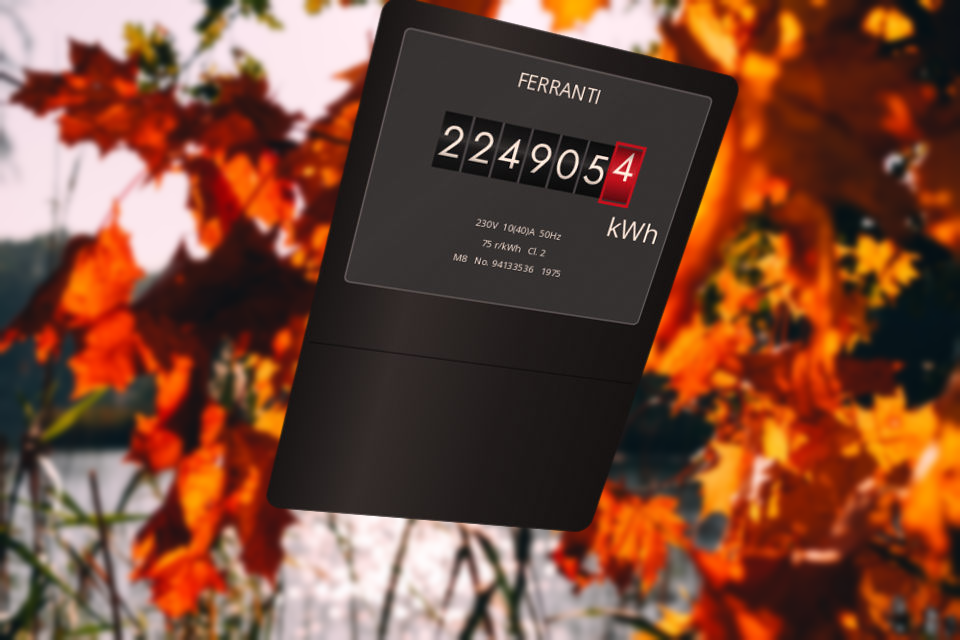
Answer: 224905.4 kWh
